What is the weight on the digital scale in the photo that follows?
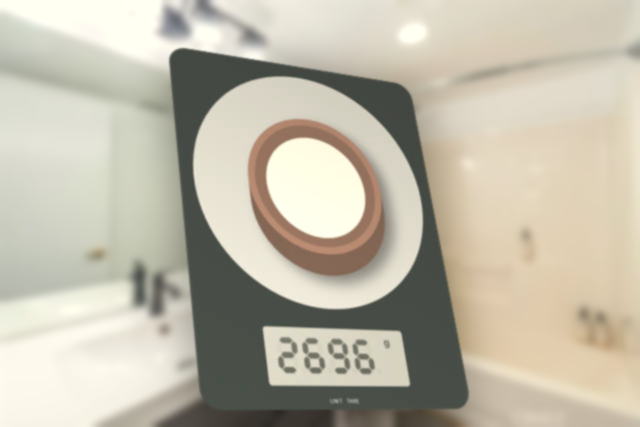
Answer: 2696 g
